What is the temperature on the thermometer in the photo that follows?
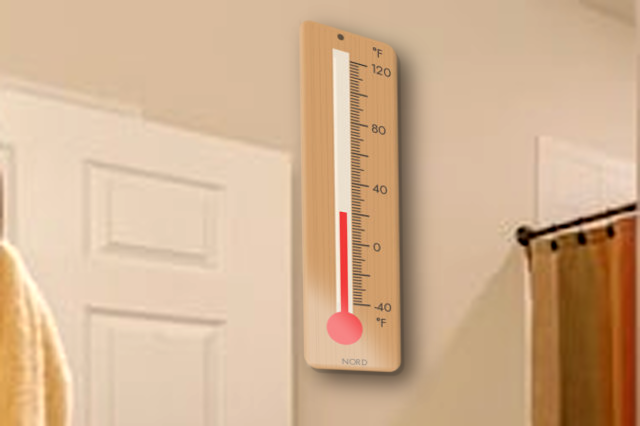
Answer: 20 °F
